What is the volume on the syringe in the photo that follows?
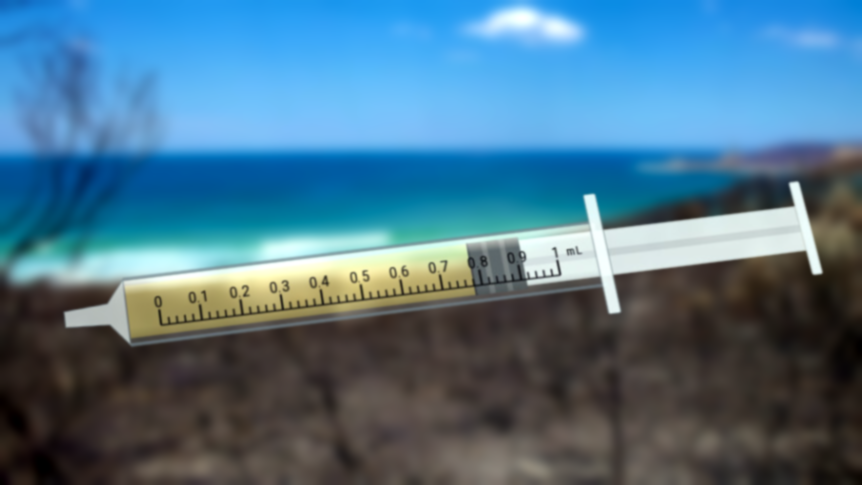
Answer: 0.78 mL
